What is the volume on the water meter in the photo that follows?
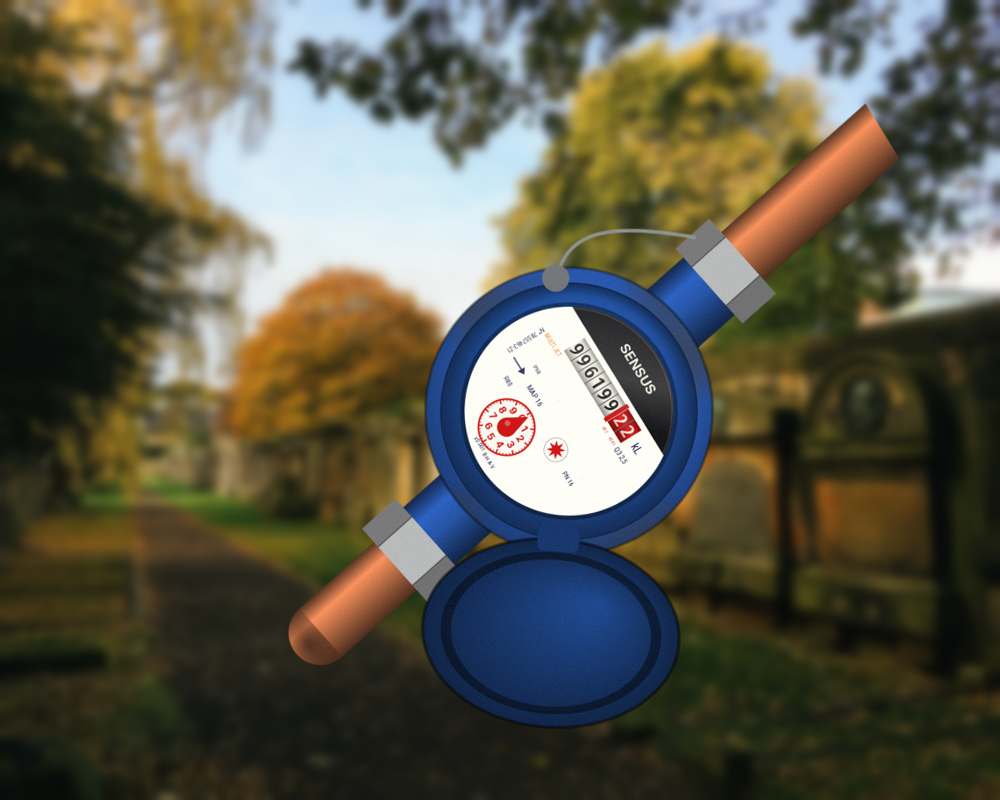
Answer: 996199.220 kL
